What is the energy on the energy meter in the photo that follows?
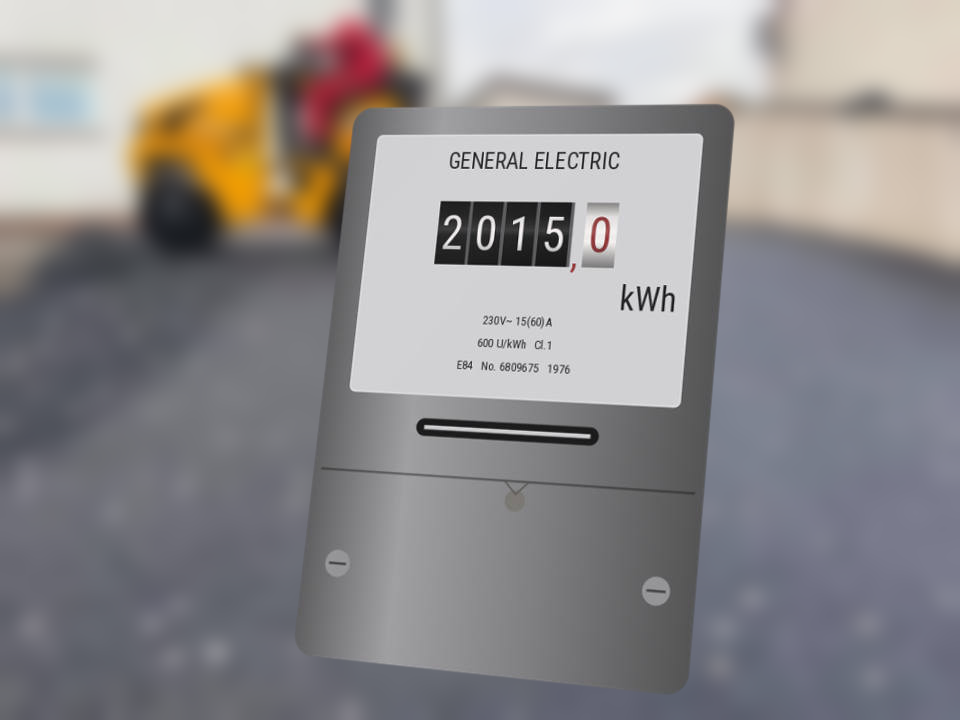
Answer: 2015.0 kWh
